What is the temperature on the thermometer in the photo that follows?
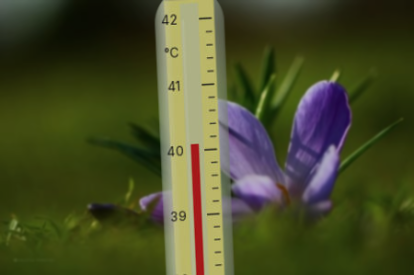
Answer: 40.1 °C
